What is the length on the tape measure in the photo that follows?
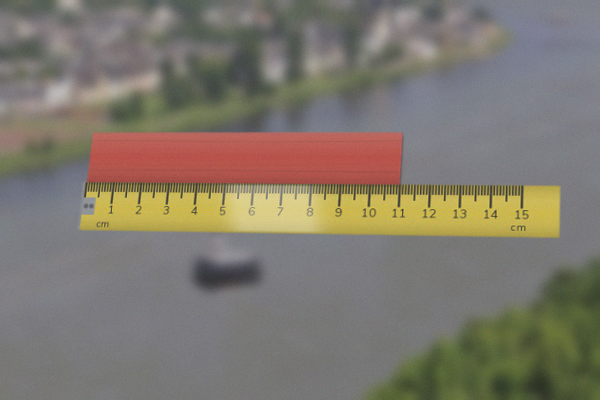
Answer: 11 cm
